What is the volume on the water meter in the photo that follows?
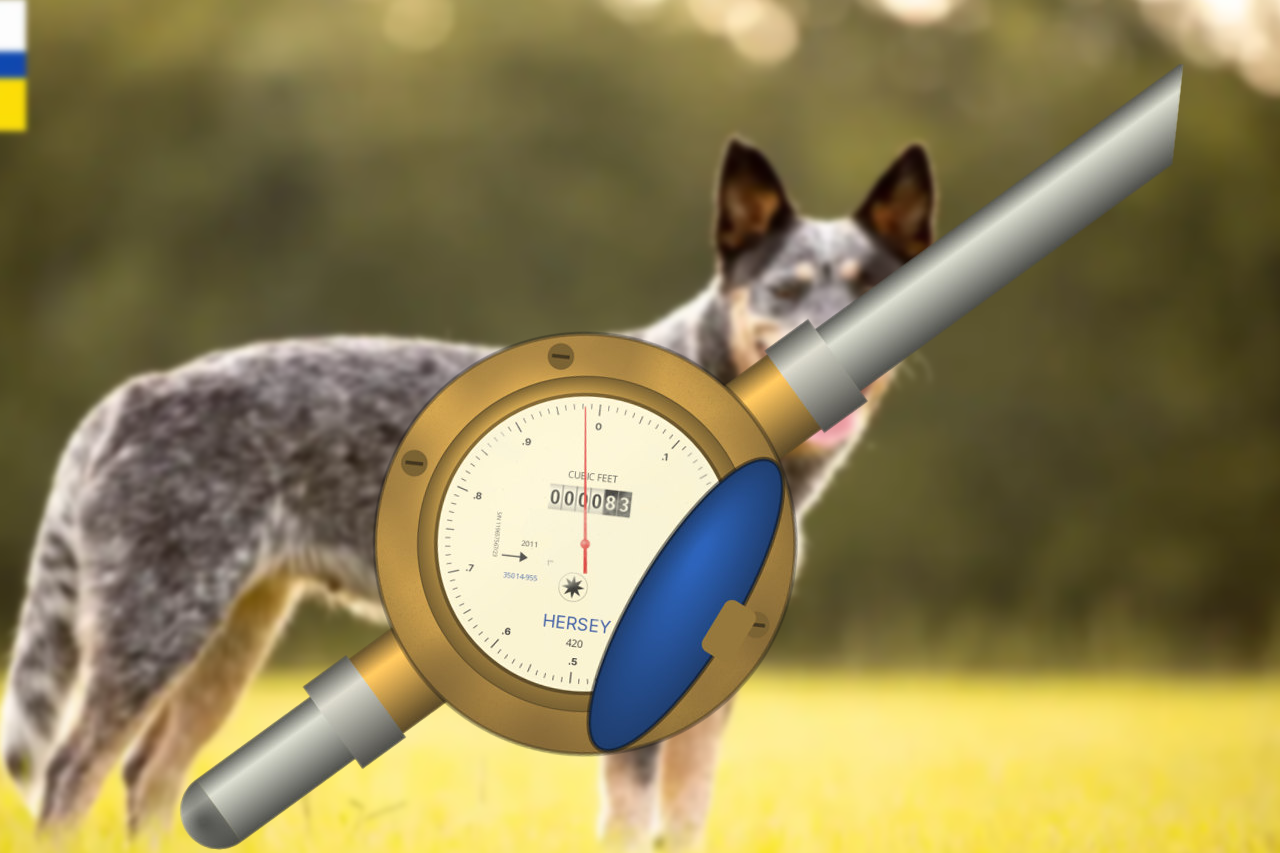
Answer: 82.98 ft³
